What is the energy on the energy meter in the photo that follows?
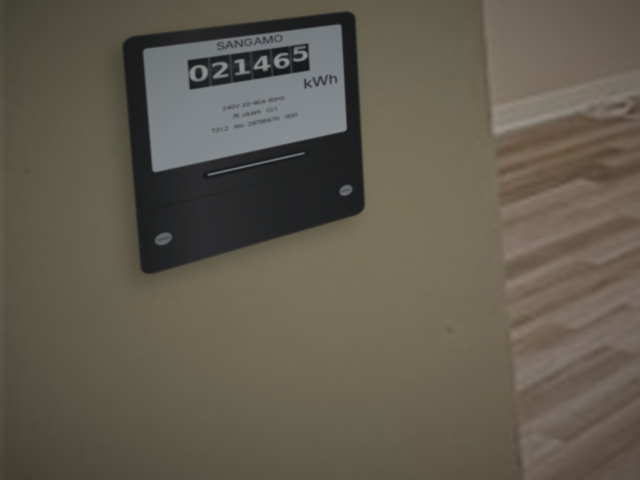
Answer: 21465 kWh
